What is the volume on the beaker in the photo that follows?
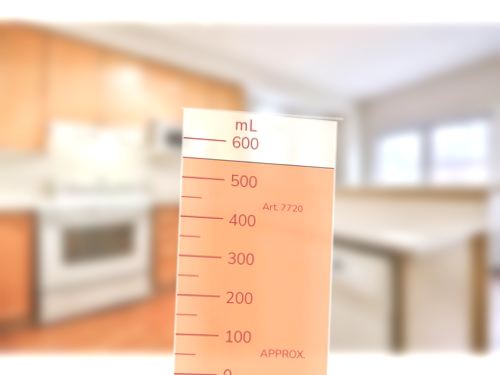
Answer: 550 mL
